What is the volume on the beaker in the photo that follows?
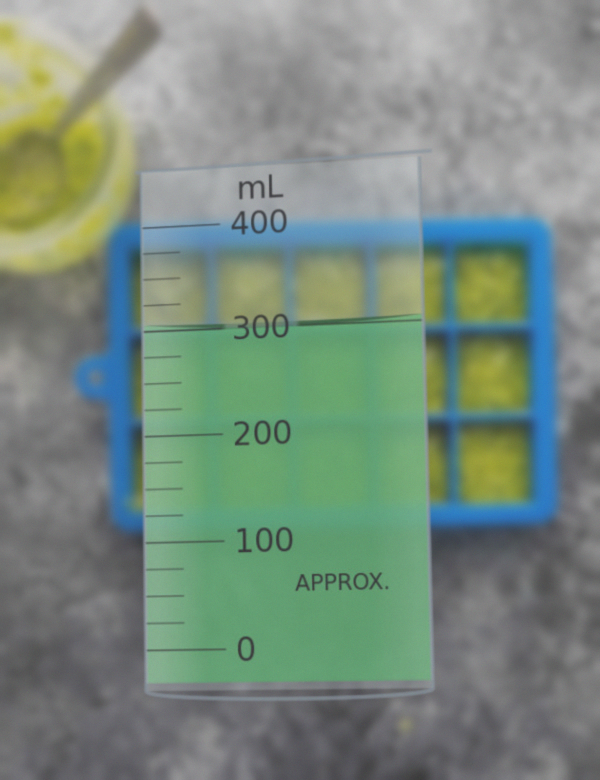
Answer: 300 mL
